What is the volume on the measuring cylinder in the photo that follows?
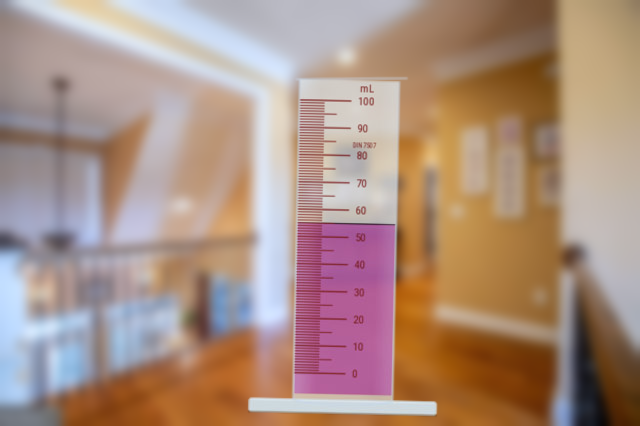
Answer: 55 mL
